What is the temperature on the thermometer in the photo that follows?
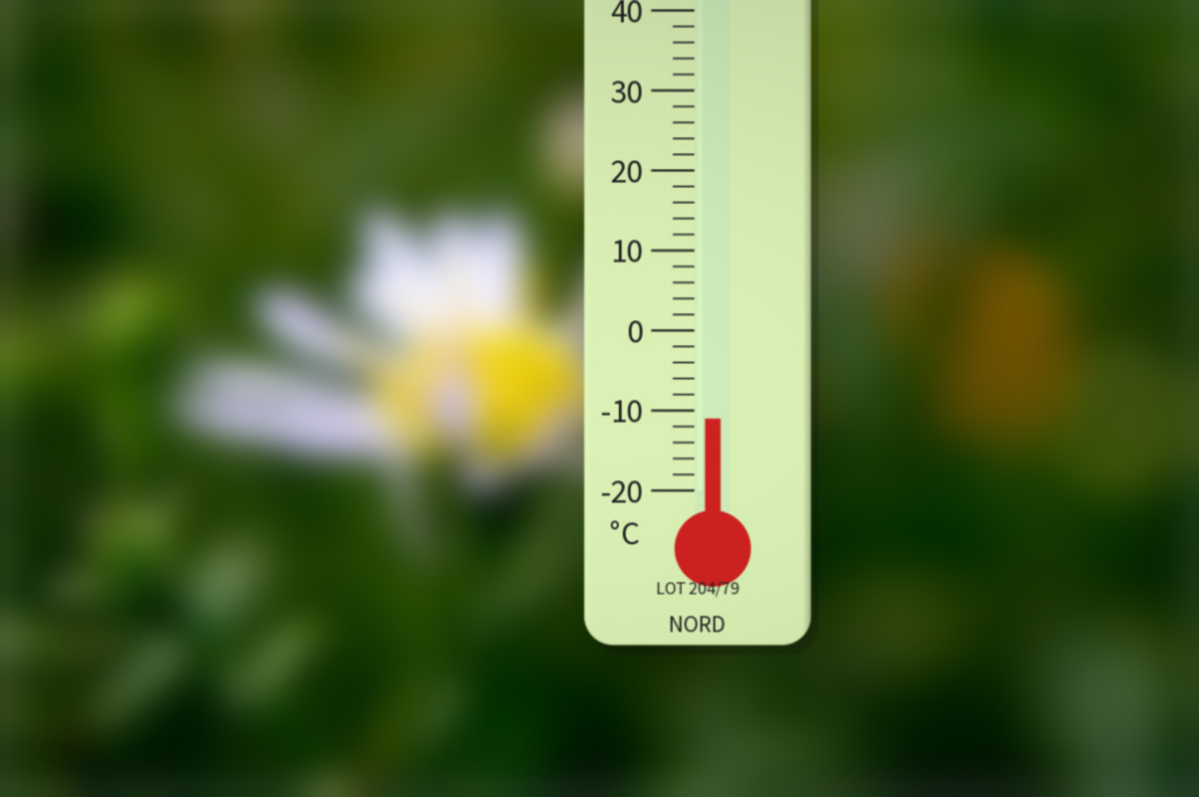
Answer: -11 °C
